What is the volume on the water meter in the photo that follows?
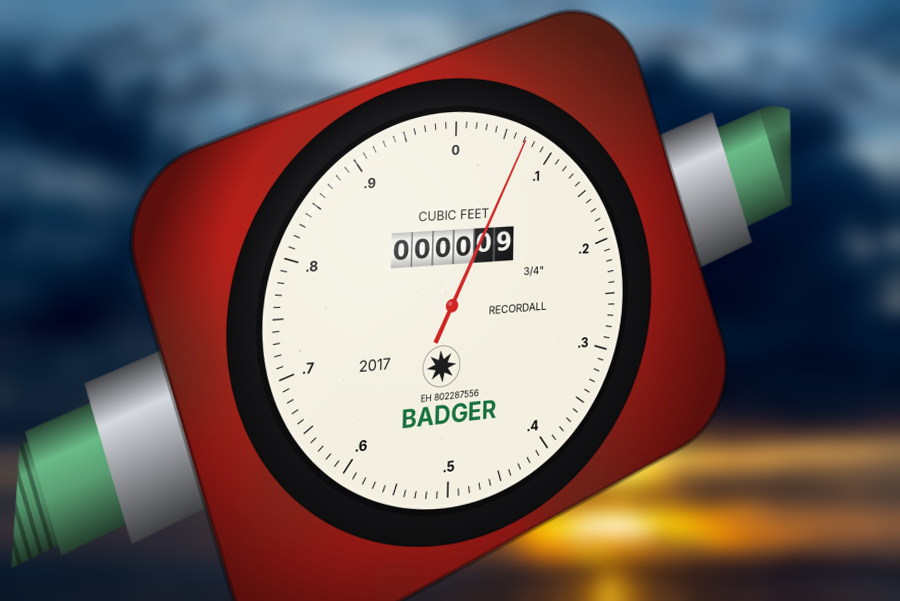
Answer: 9.07 ft³
